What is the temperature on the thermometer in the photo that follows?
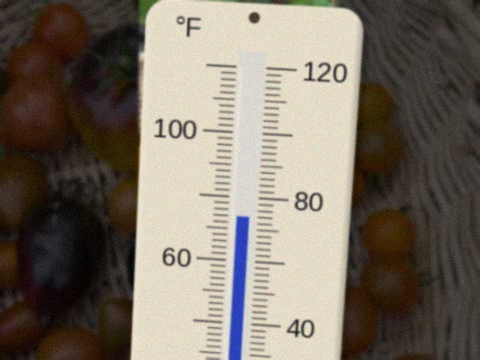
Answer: 74 °F
